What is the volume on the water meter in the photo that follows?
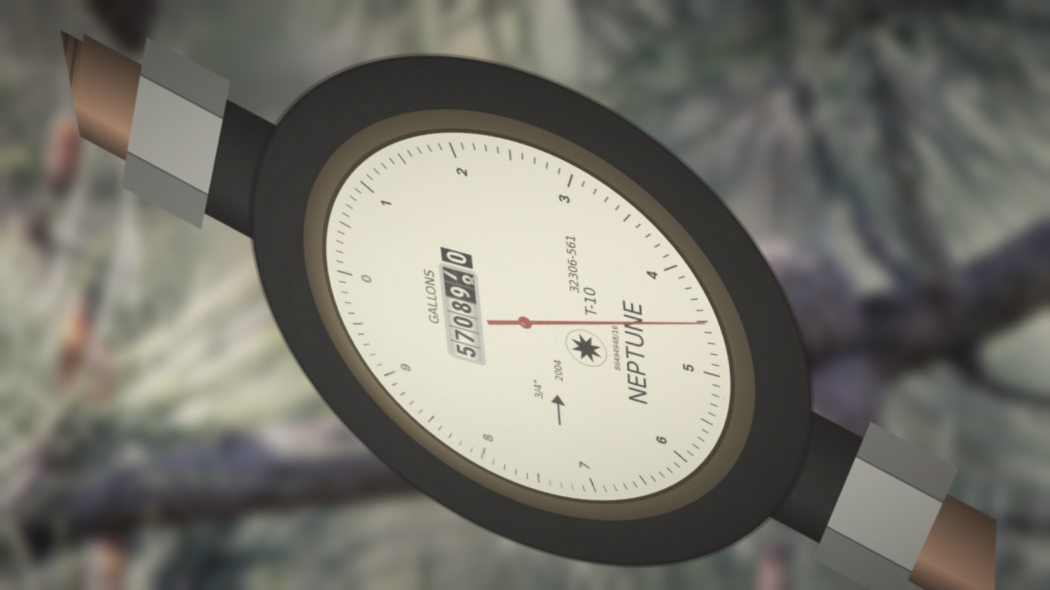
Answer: 5708974.5 gal
